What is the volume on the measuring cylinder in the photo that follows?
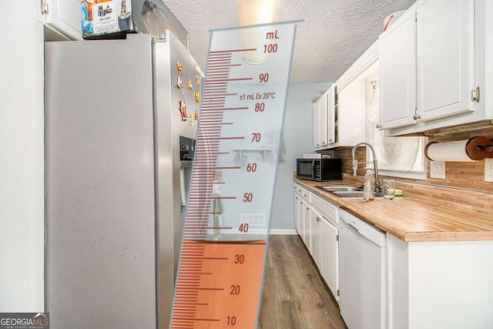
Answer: 35 mL
